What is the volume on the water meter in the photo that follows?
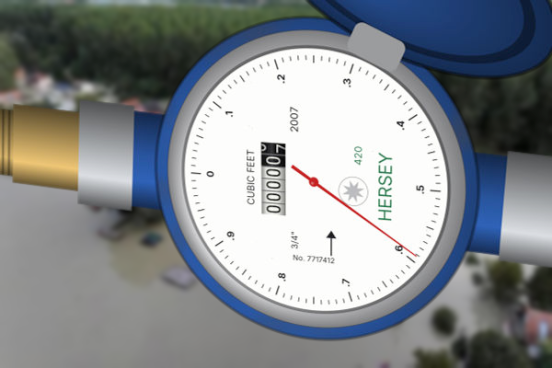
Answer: 6.59 ft³
